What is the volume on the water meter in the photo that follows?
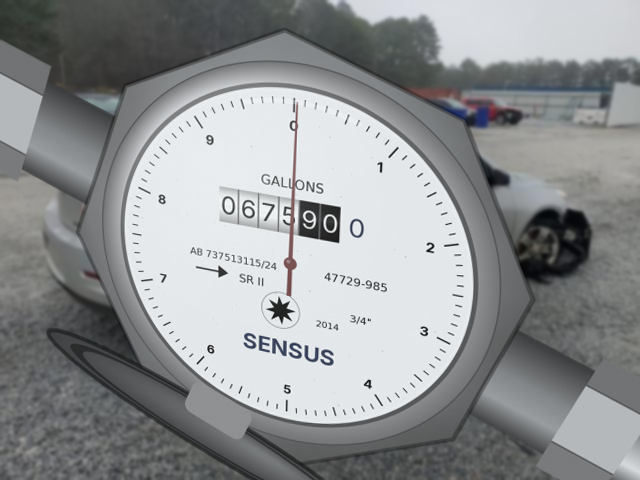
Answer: 675900.0 gal
